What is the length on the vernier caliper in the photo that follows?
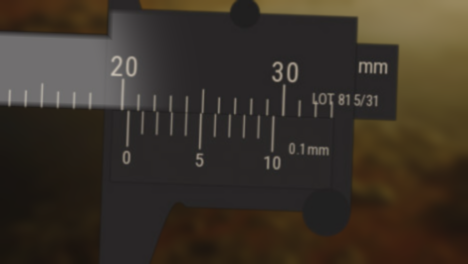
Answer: 20.4 mm
